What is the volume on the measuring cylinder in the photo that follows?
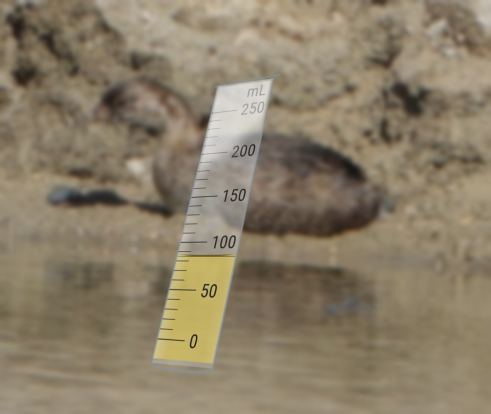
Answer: 85 mL
